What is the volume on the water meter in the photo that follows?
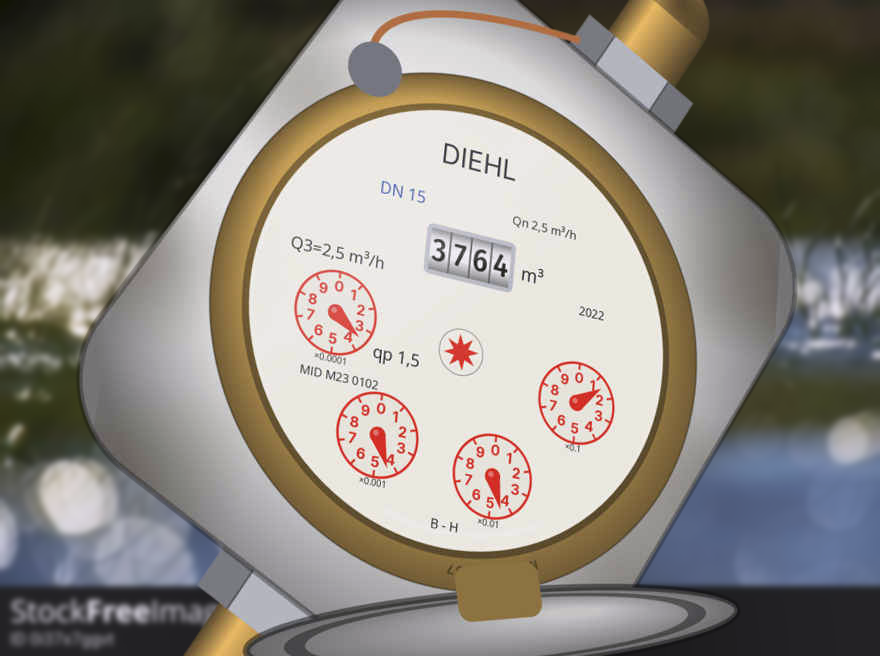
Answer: 3764.1443 m³
